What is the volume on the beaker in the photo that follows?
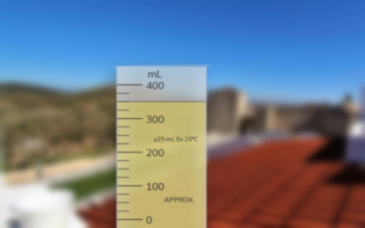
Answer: 350 mL
